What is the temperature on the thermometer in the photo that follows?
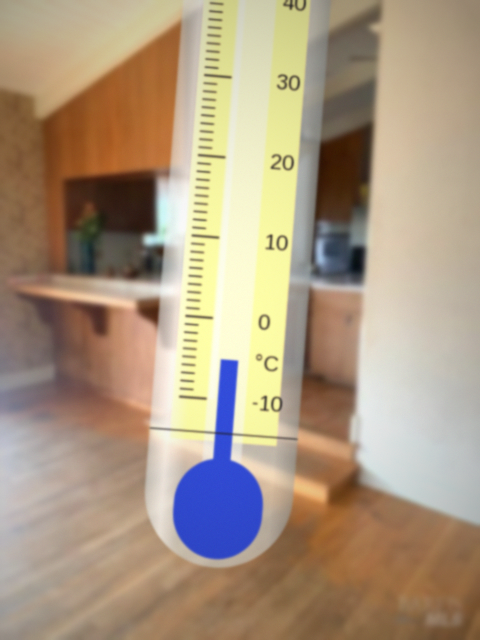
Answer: -5 °C
